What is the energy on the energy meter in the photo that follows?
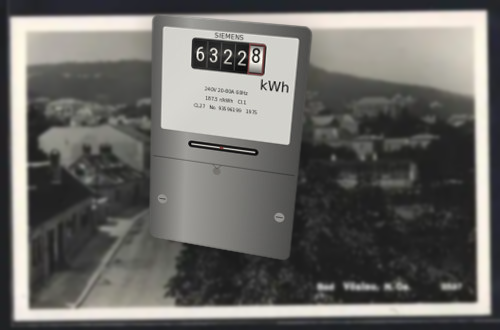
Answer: 6322.8 kWh
